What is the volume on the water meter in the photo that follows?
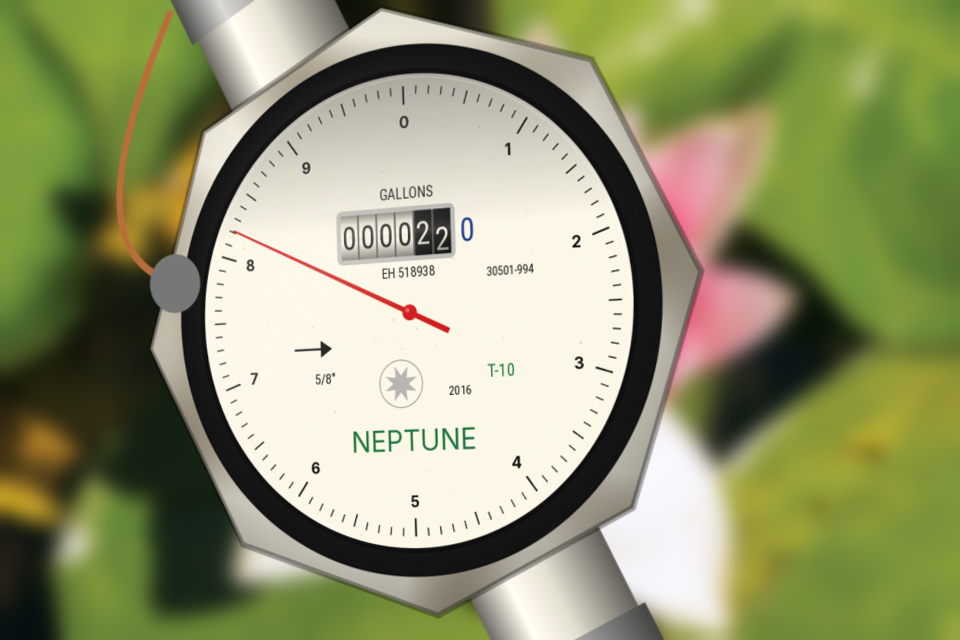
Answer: 218.2 gal
